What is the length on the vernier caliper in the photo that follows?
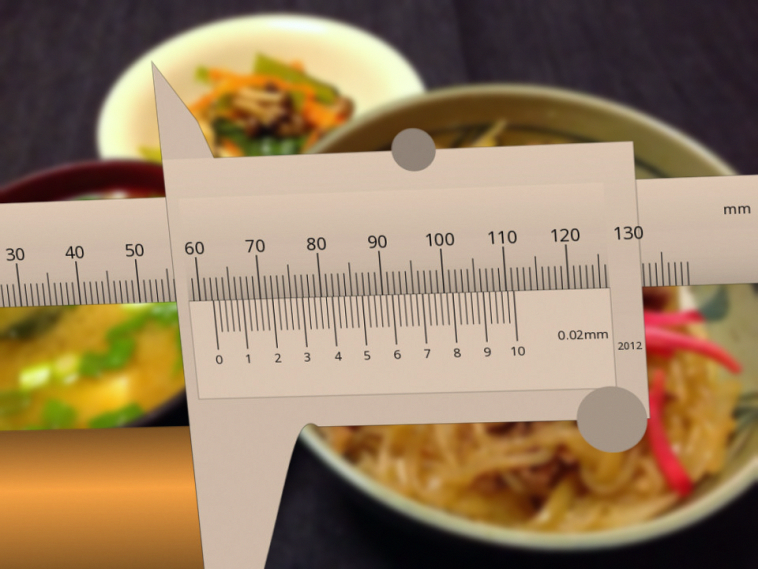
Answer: 62.2 mm
